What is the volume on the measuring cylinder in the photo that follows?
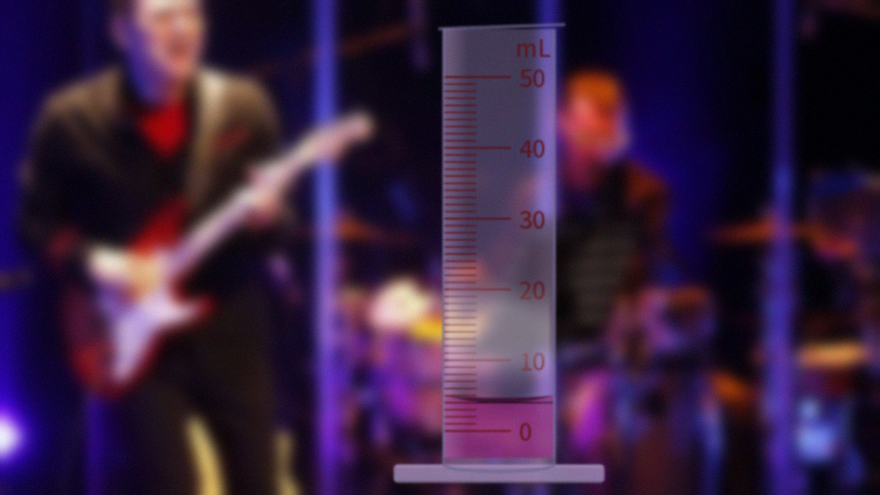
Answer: 4 mL
